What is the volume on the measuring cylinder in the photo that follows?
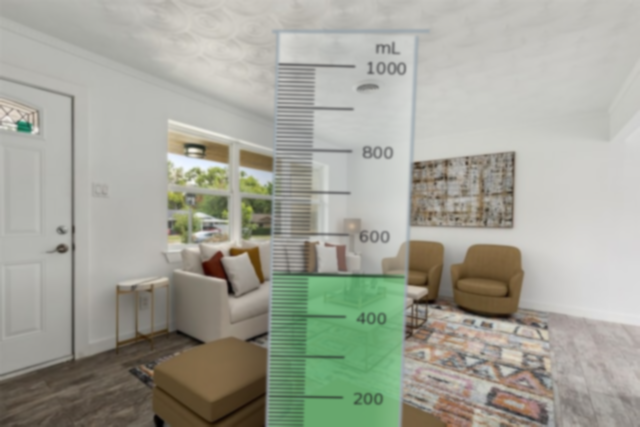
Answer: 500 mL
